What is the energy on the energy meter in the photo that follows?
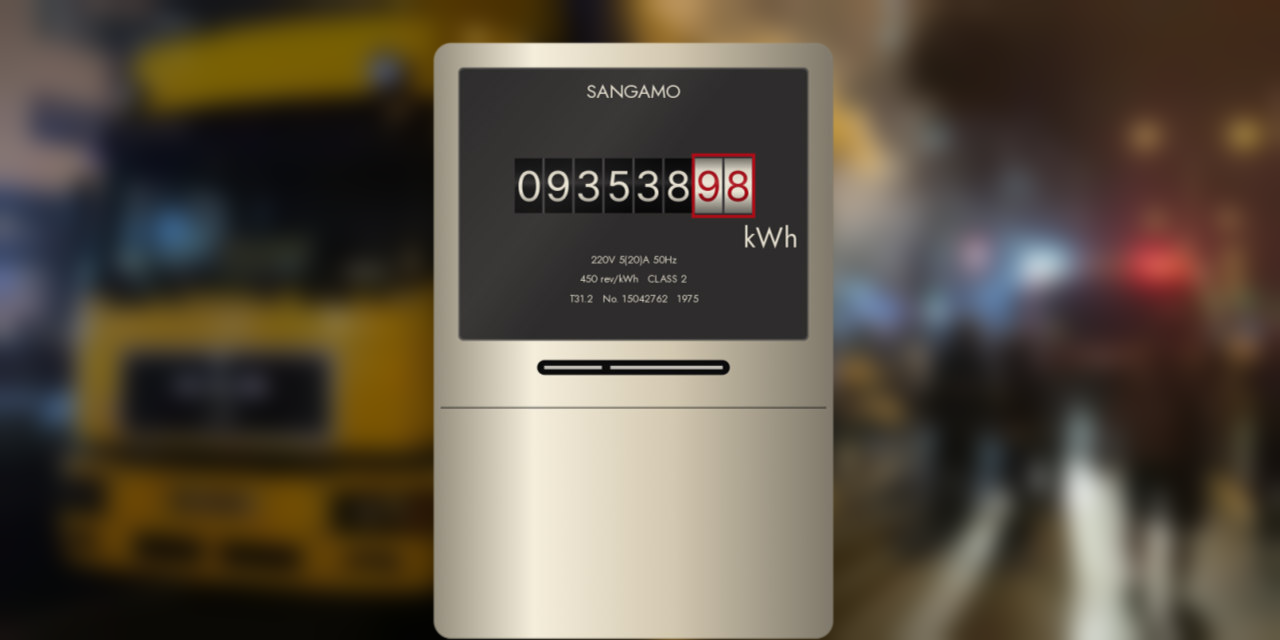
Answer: 93538.98 kWh
